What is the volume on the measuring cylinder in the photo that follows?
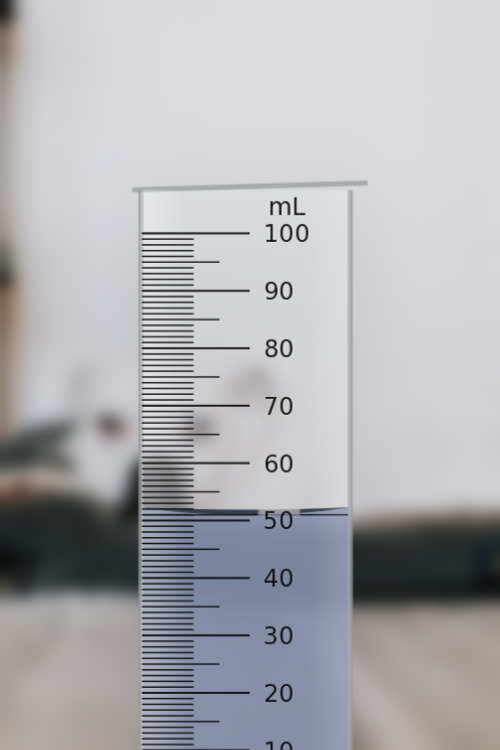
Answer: 51 mL
